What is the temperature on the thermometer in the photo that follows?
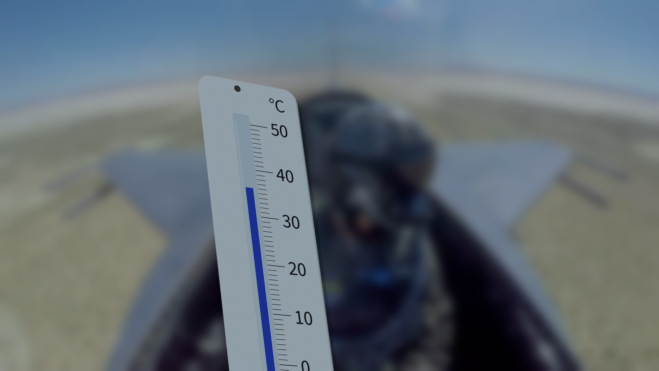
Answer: 36 °C
